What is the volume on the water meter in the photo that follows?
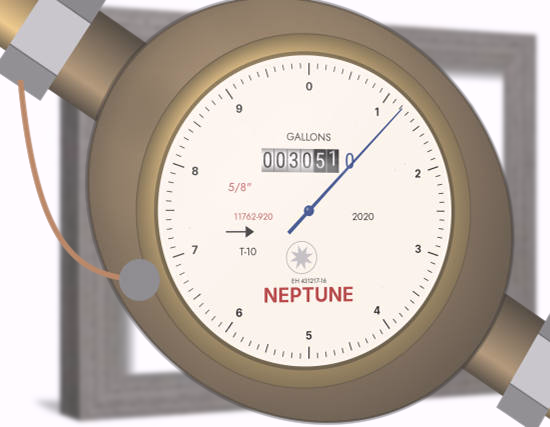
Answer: 30511.2 gal
